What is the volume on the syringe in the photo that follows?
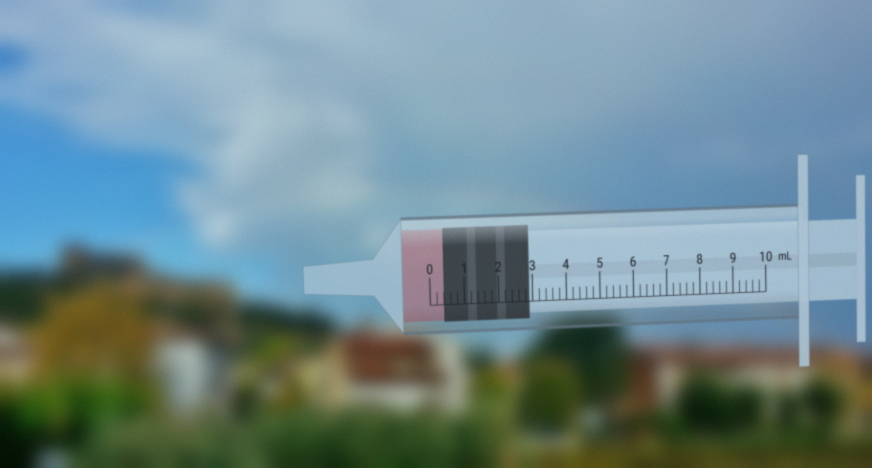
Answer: 0.4 mL
